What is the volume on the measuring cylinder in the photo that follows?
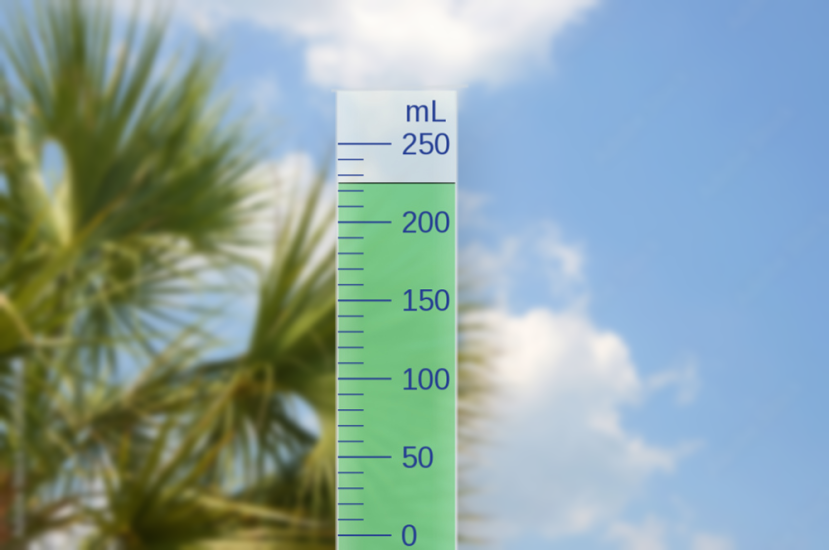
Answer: 225 mL
